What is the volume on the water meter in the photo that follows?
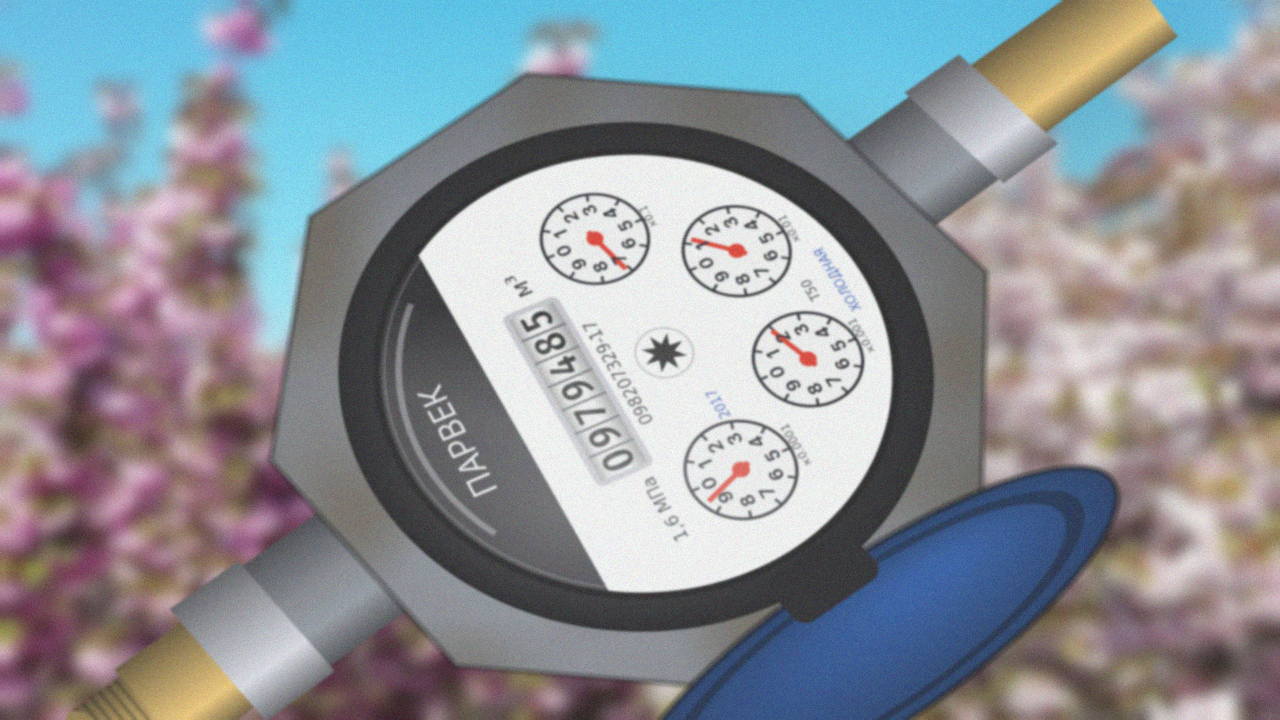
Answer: 979485.7119 m³
